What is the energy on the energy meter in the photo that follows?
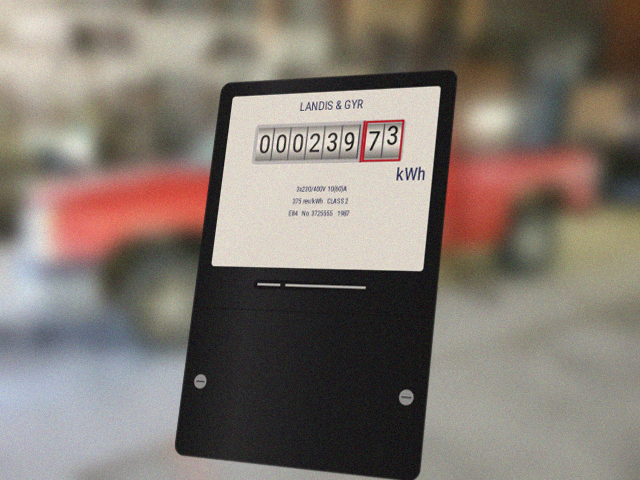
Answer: 239.73 kWh
